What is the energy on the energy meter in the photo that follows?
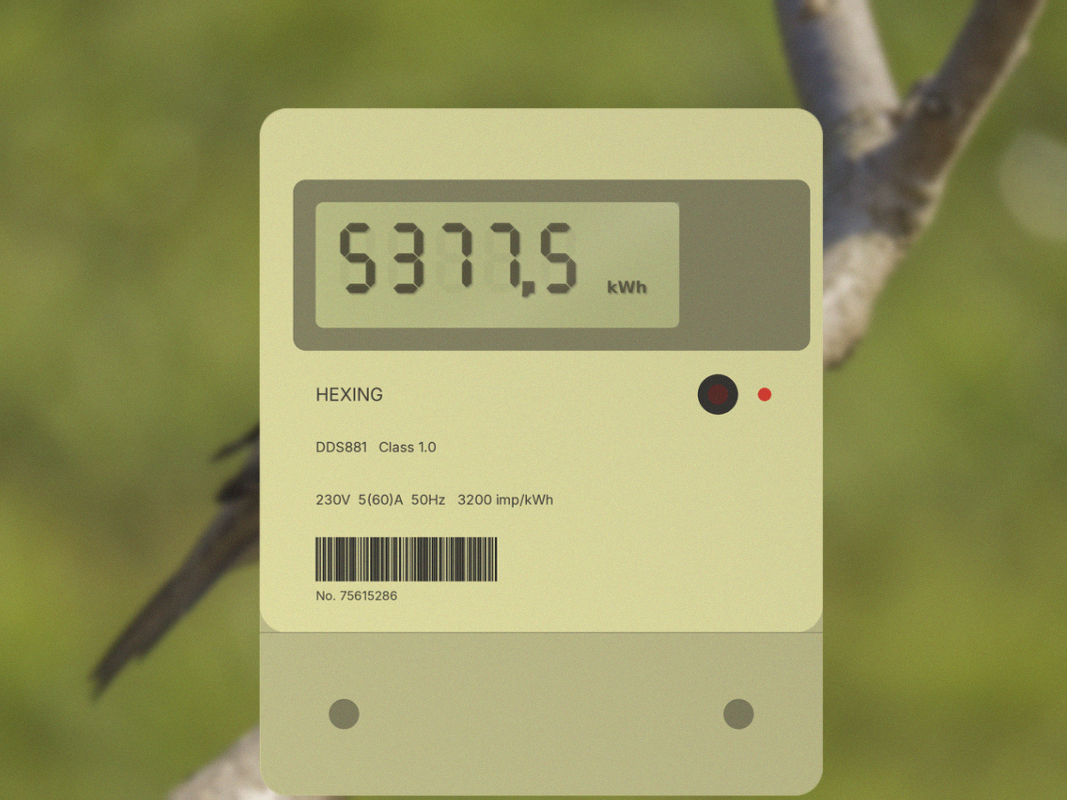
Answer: 5377.5 kWh
